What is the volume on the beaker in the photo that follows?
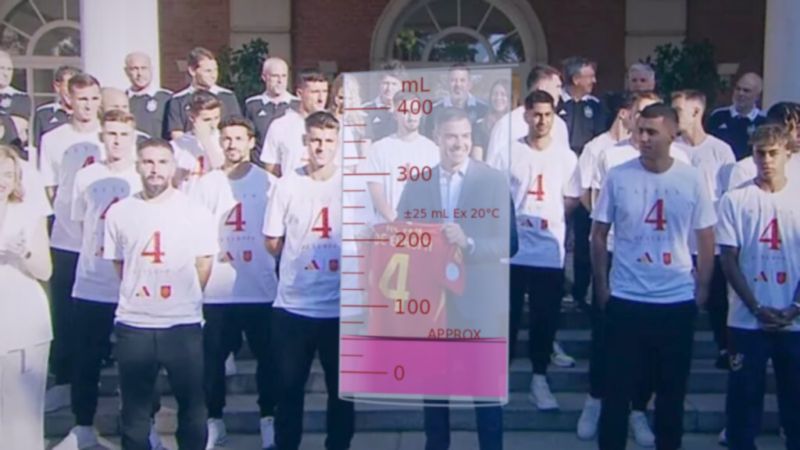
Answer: 50 mL
